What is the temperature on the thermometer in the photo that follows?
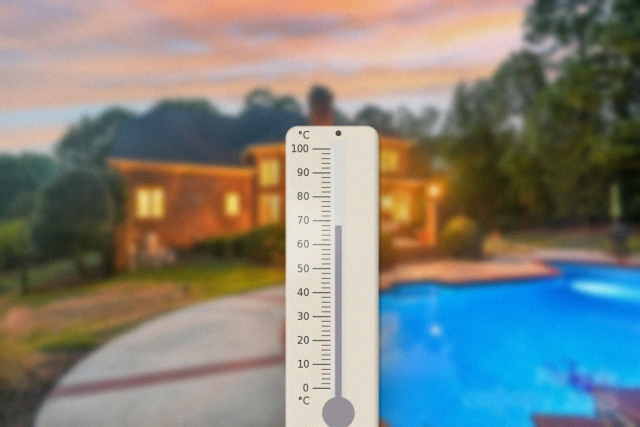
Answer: 68 °C
